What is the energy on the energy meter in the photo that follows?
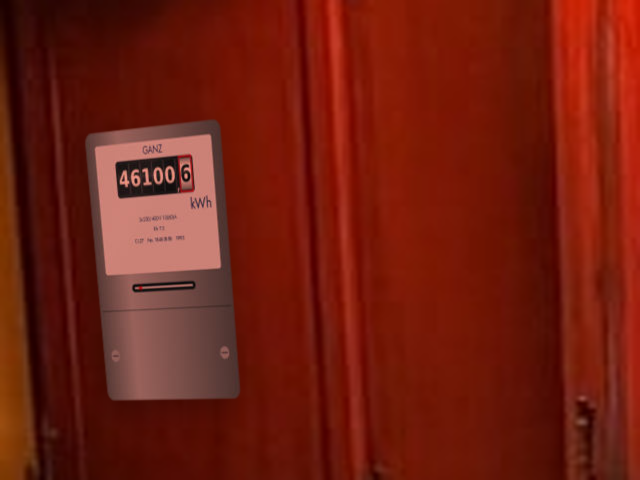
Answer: 46100.6 kWh
